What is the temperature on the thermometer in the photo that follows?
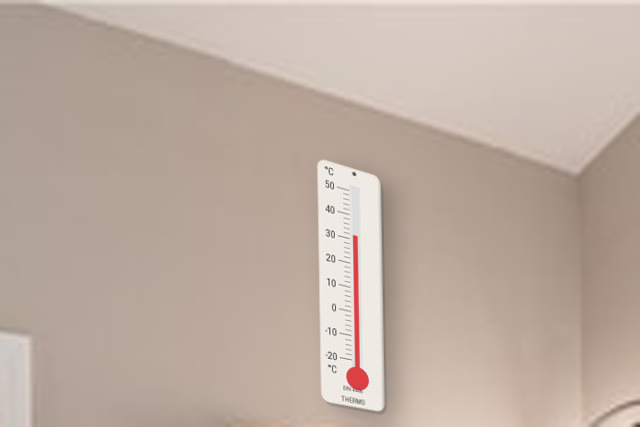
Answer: 32 °C
